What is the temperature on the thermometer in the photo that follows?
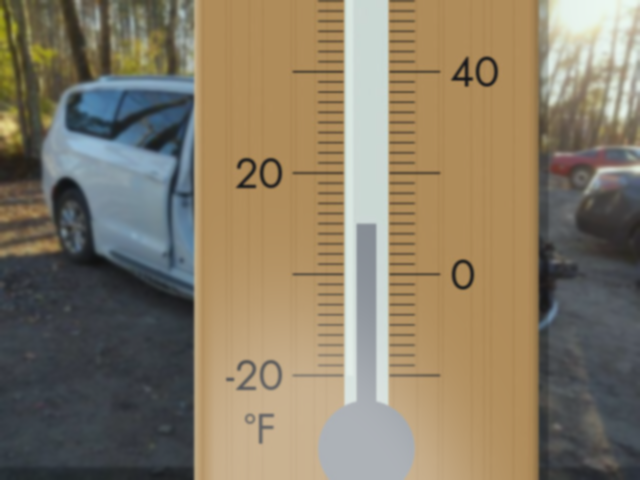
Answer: 10 °F
